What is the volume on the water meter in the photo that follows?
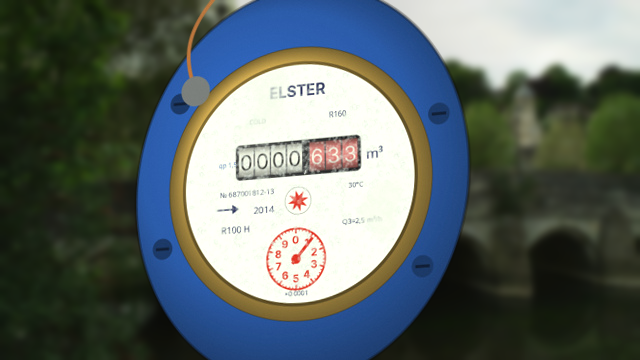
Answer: 0.6331 m³
